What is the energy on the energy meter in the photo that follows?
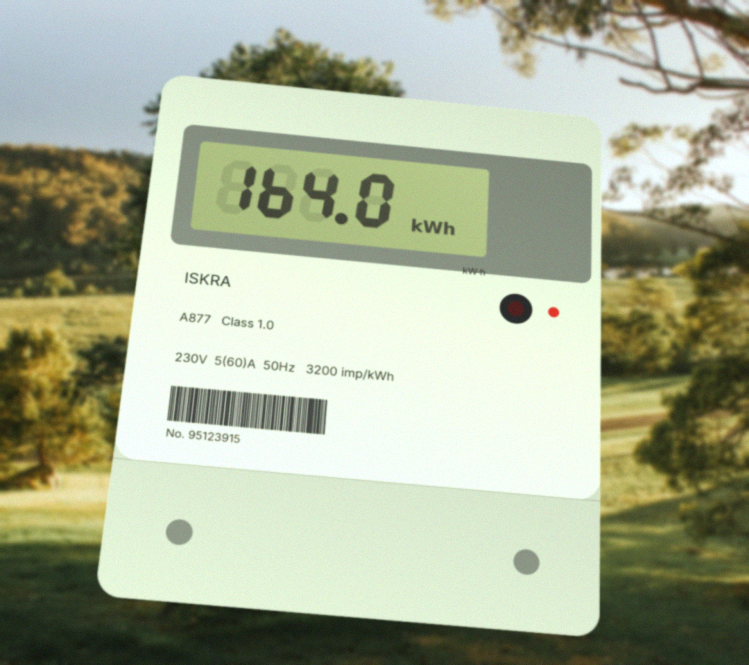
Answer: 164.0 kWh
